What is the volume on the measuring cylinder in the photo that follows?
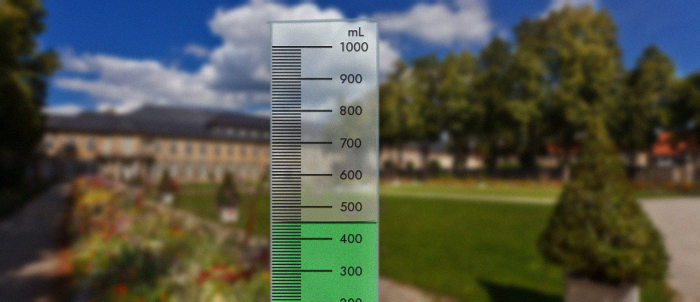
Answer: 450 mL
